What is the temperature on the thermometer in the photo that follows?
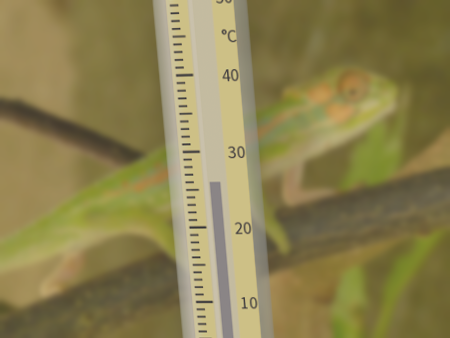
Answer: 26 °C
